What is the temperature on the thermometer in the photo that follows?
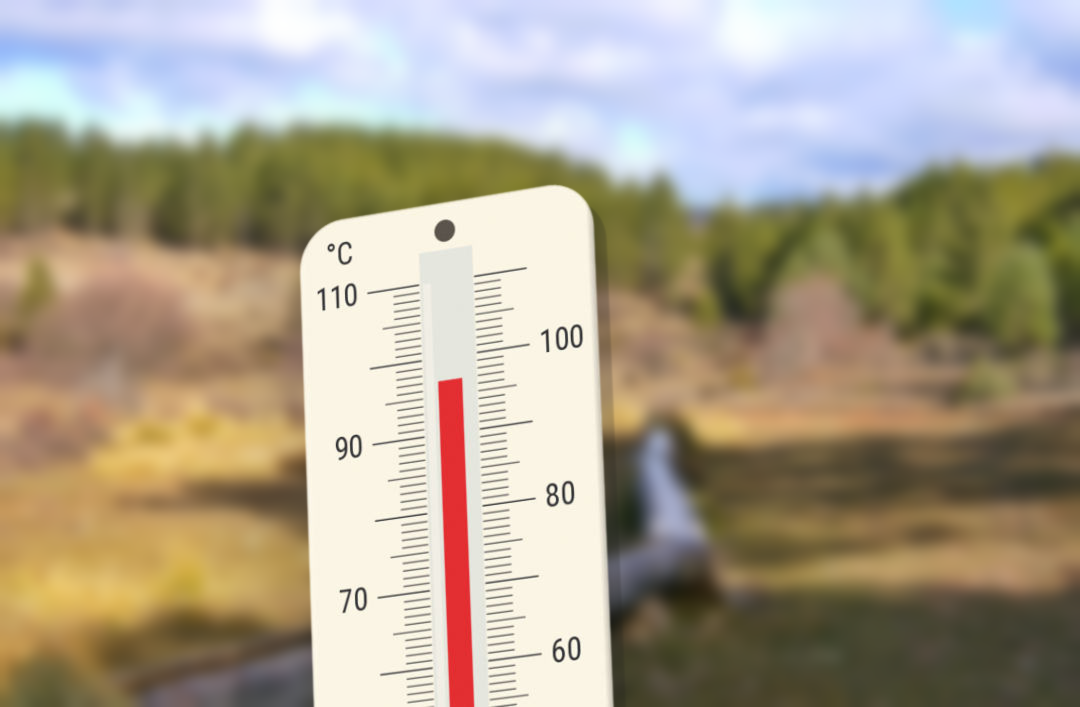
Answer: 97 °C
